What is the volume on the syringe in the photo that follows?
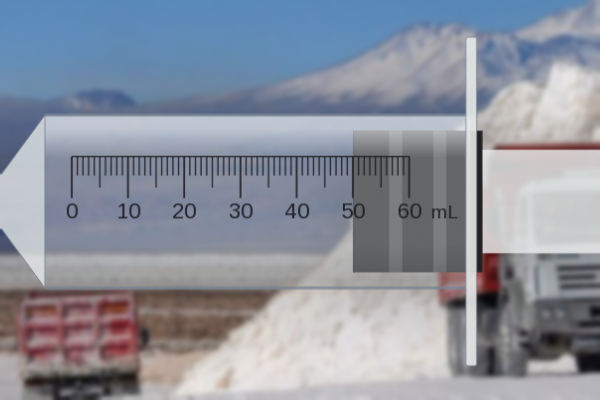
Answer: 50 mL
